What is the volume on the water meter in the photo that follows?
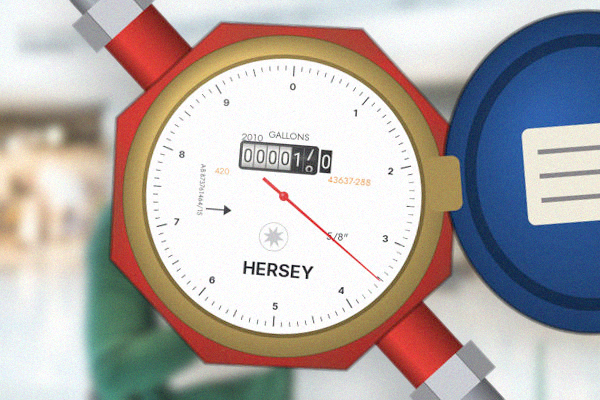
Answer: 173.5 gal
